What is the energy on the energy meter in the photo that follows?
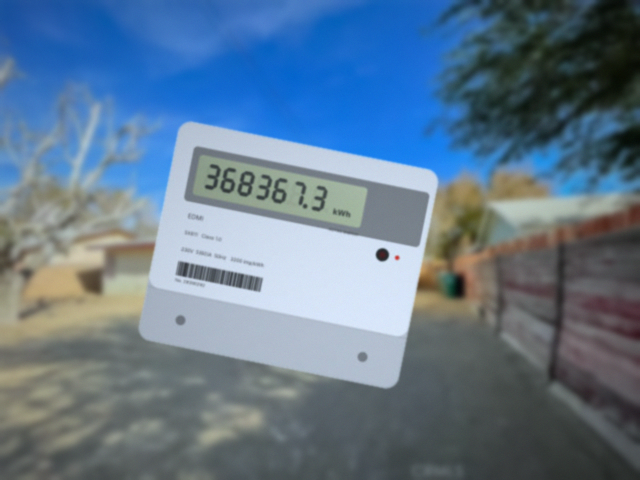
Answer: 368367.3 kWh
